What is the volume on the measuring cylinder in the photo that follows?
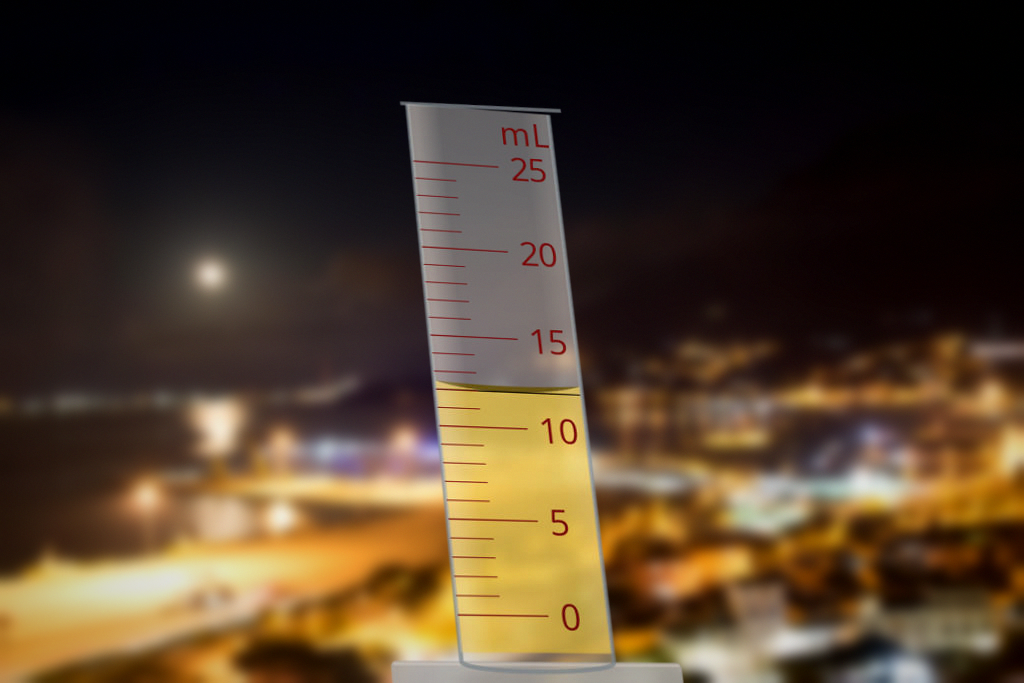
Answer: 12 mL
